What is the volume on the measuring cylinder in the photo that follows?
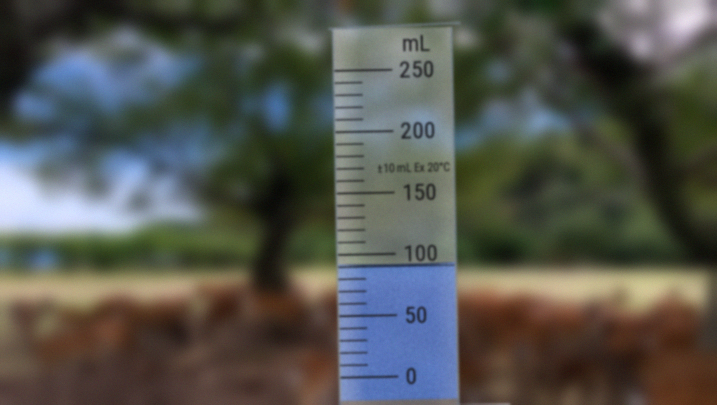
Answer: 90 mL
